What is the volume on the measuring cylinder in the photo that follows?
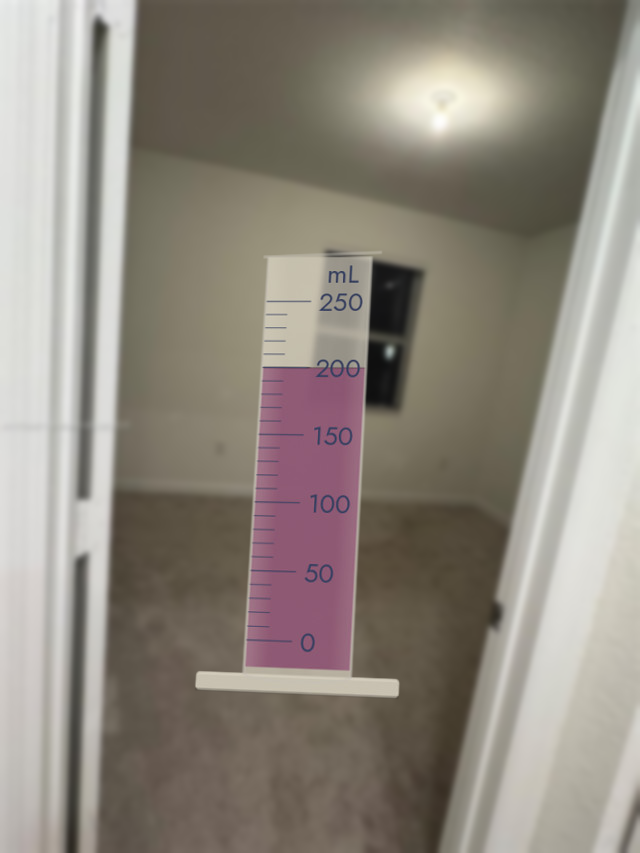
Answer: 200 mL
